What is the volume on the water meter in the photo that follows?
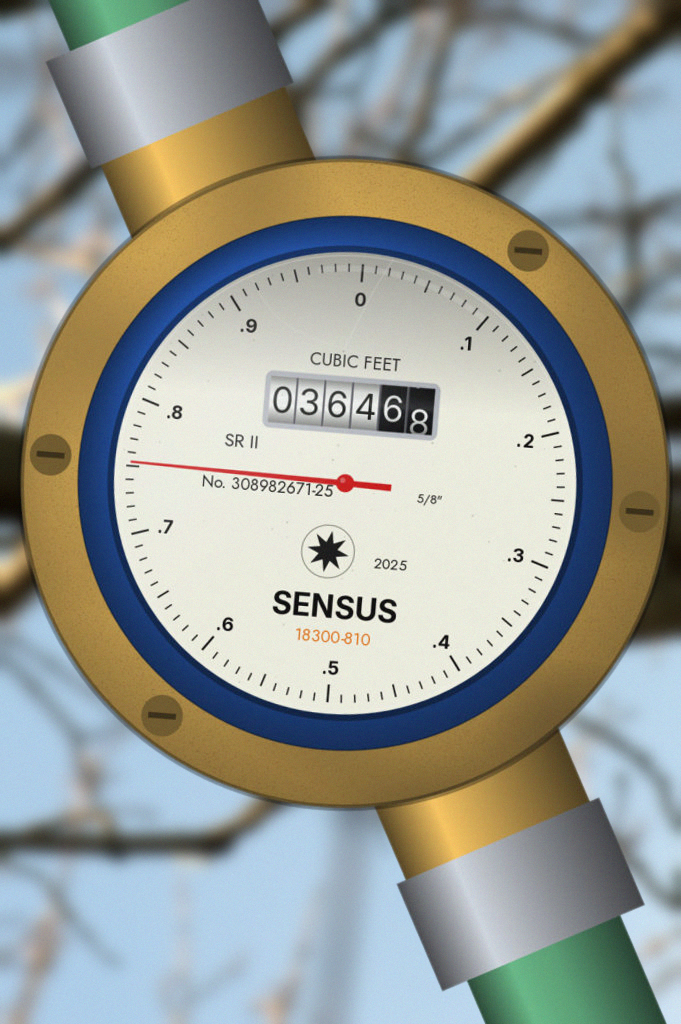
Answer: 36467.75 ft³
